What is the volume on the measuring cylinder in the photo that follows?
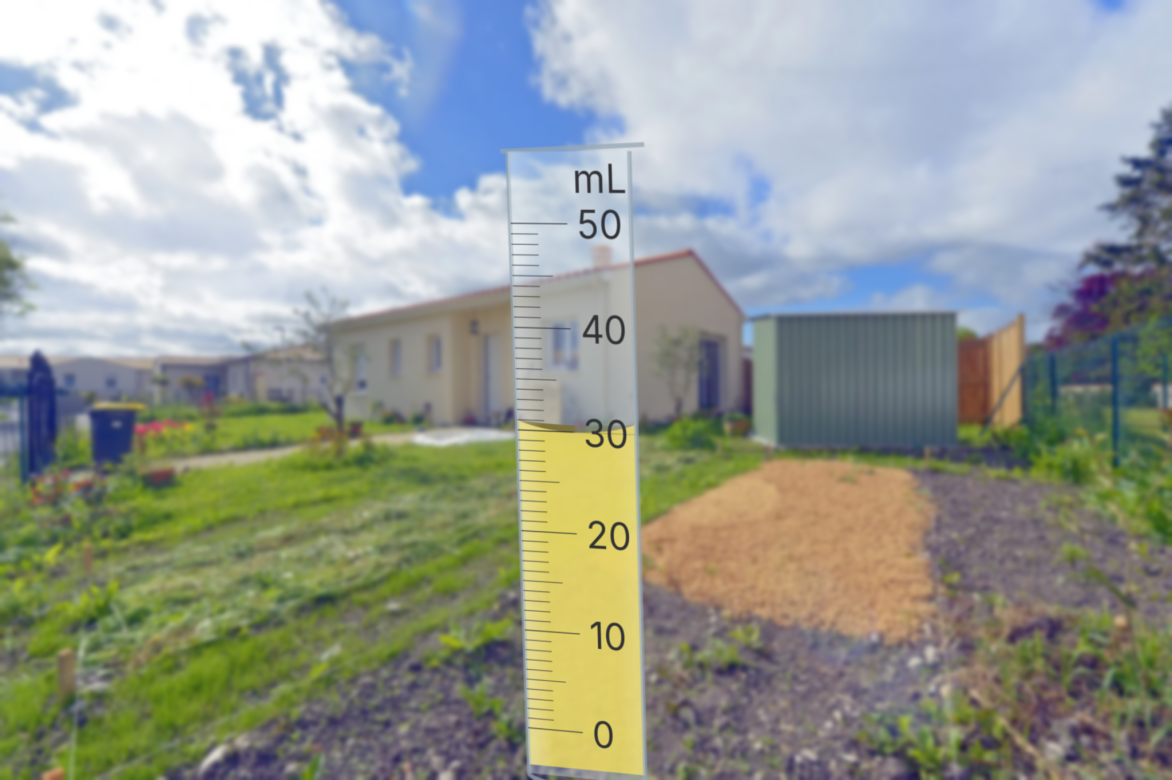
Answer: 30 mL
